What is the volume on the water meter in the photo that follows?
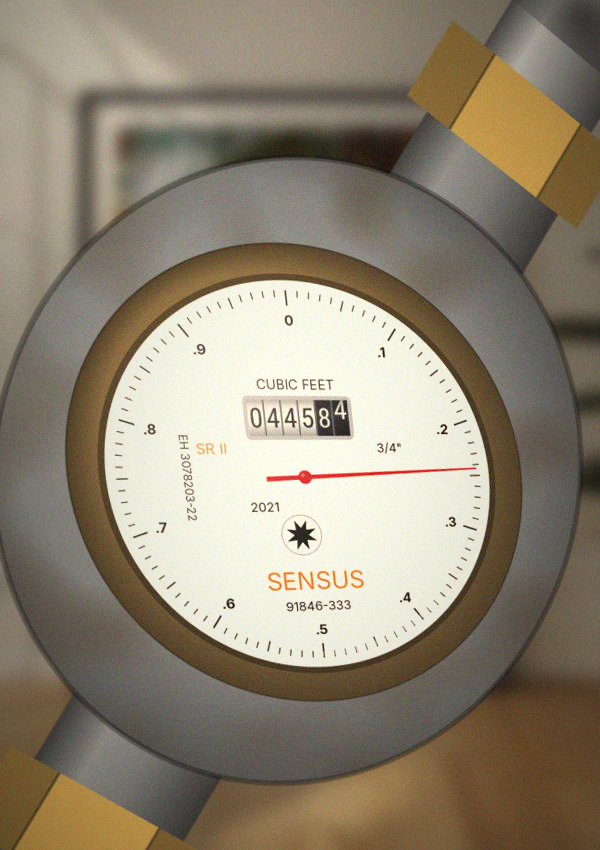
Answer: 44584.24 ft³
